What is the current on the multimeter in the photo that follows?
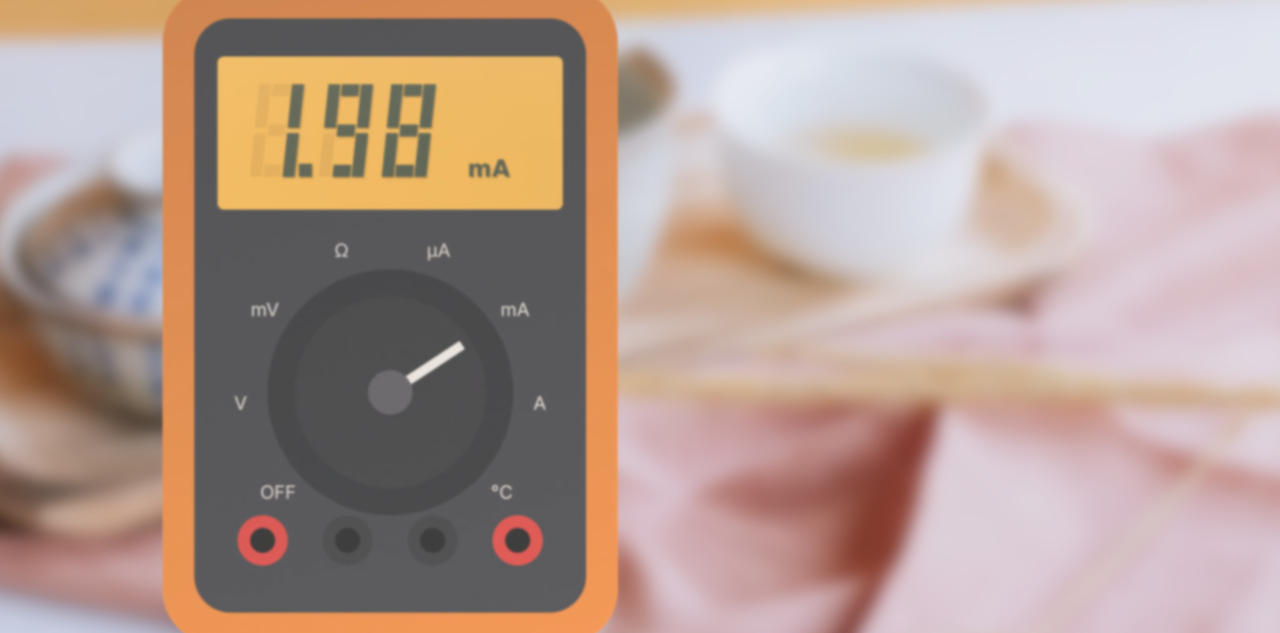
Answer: 1.98 mA
